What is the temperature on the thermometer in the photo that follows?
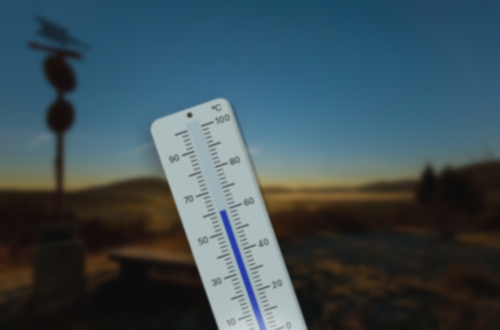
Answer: 60 °C
